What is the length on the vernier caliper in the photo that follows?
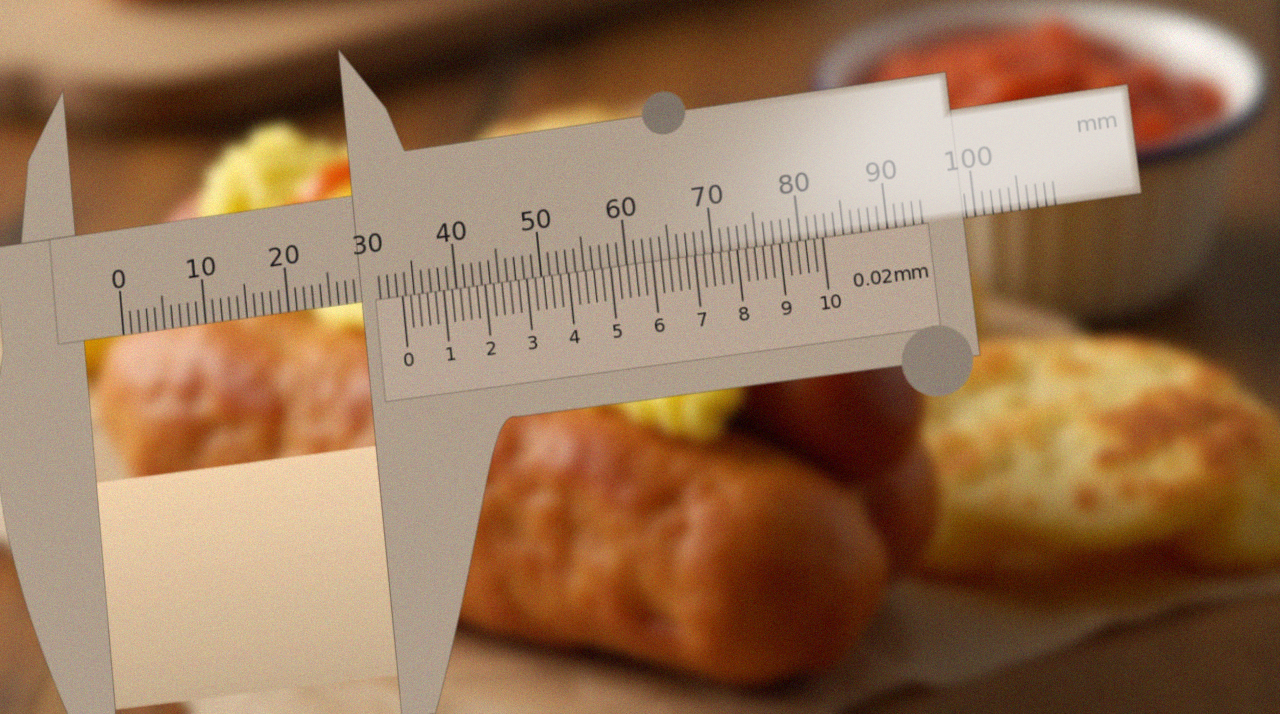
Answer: 33.6 mm
